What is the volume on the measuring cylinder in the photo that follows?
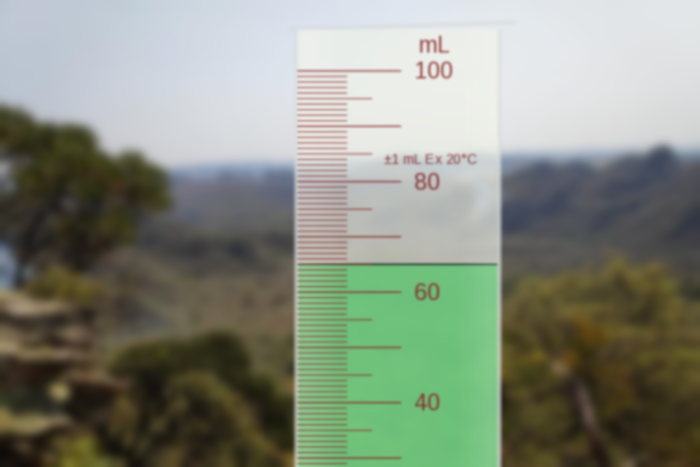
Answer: 65 mL
